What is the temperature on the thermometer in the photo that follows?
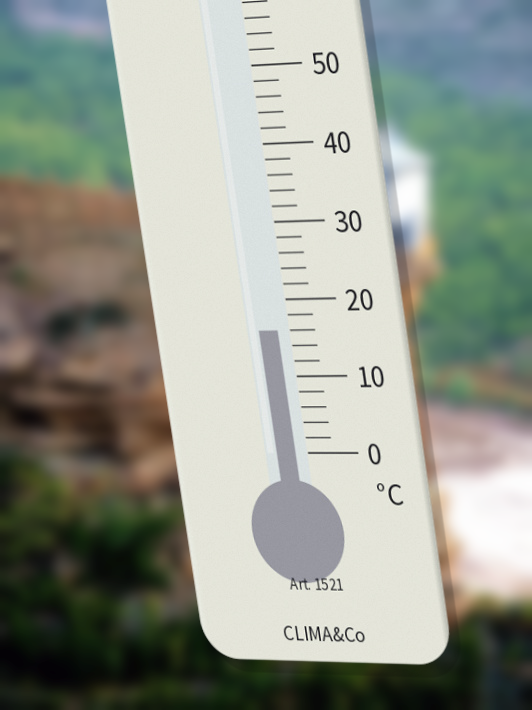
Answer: 16 °C
